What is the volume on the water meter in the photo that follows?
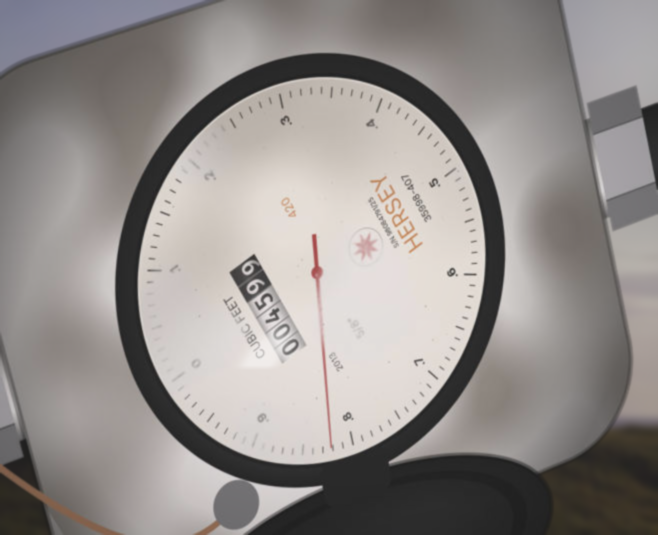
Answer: 4598.82 ft³
